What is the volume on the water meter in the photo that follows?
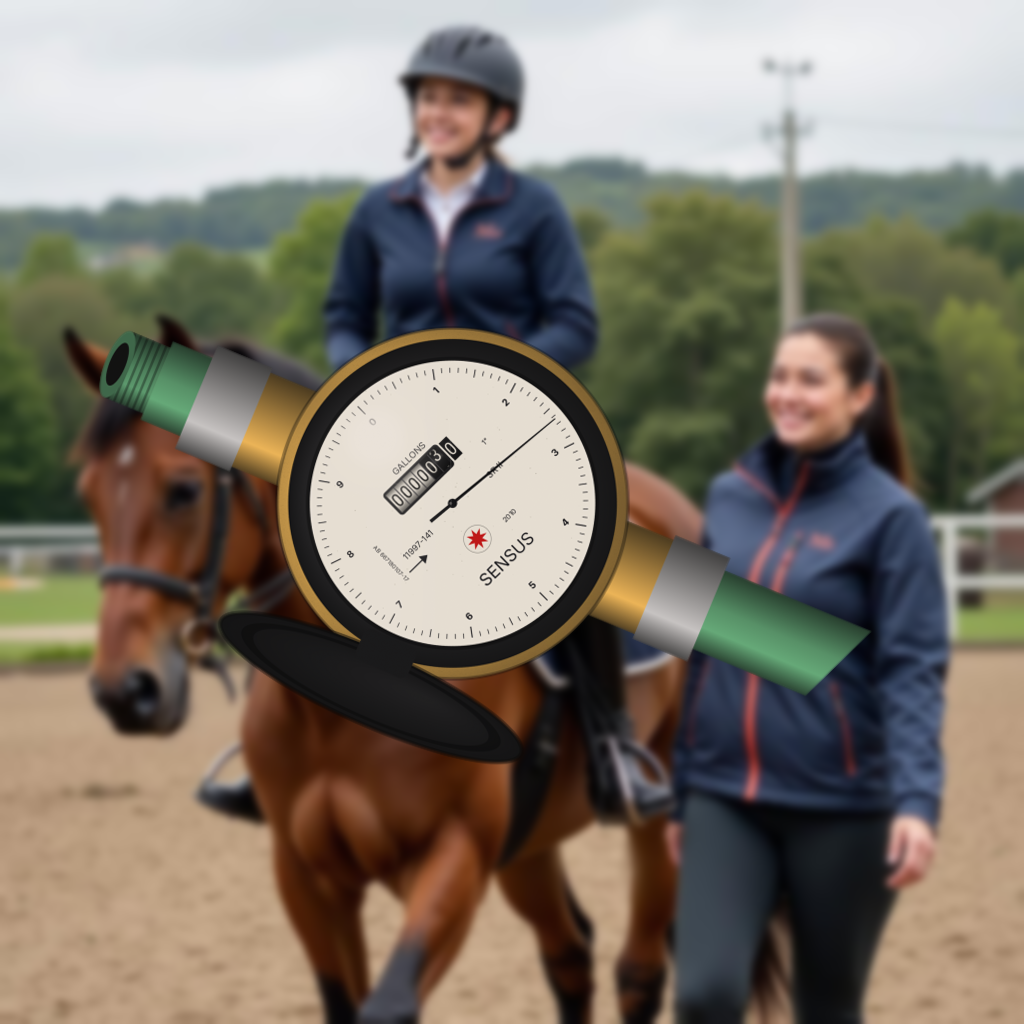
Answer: 32.6 gal
